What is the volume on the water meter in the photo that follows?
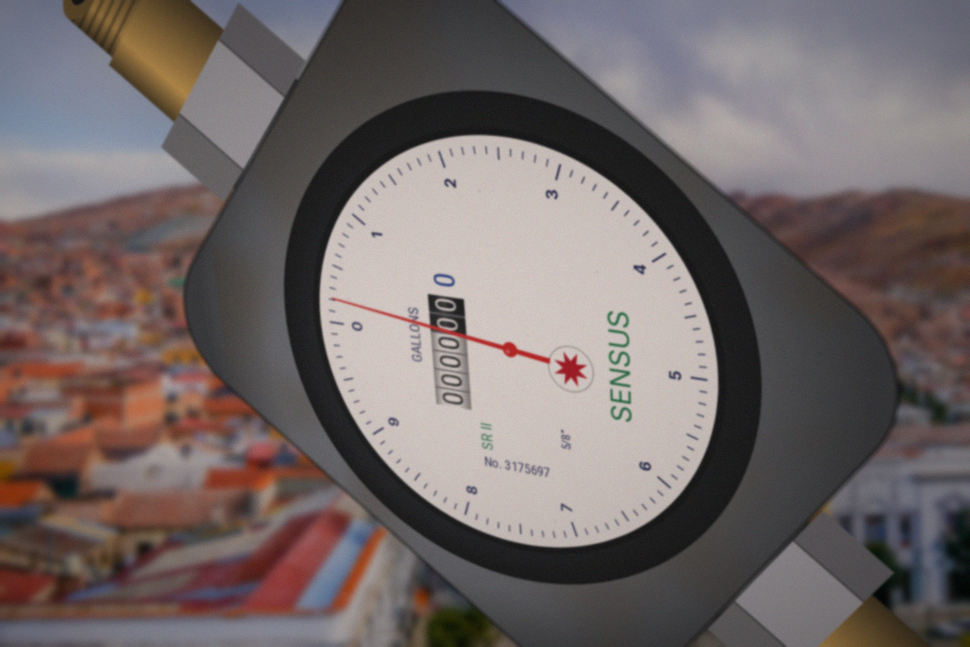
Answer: 0.2 gal
